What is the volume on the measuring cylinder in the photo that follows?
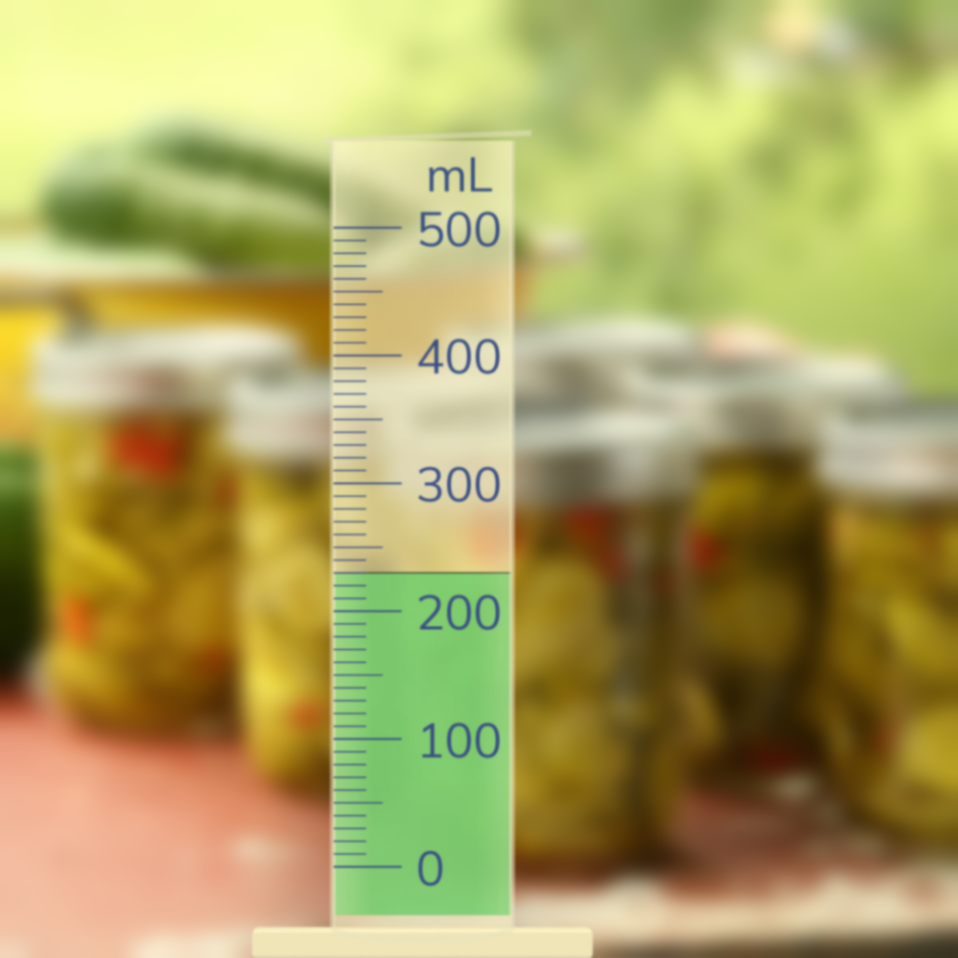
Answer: 230 mL
